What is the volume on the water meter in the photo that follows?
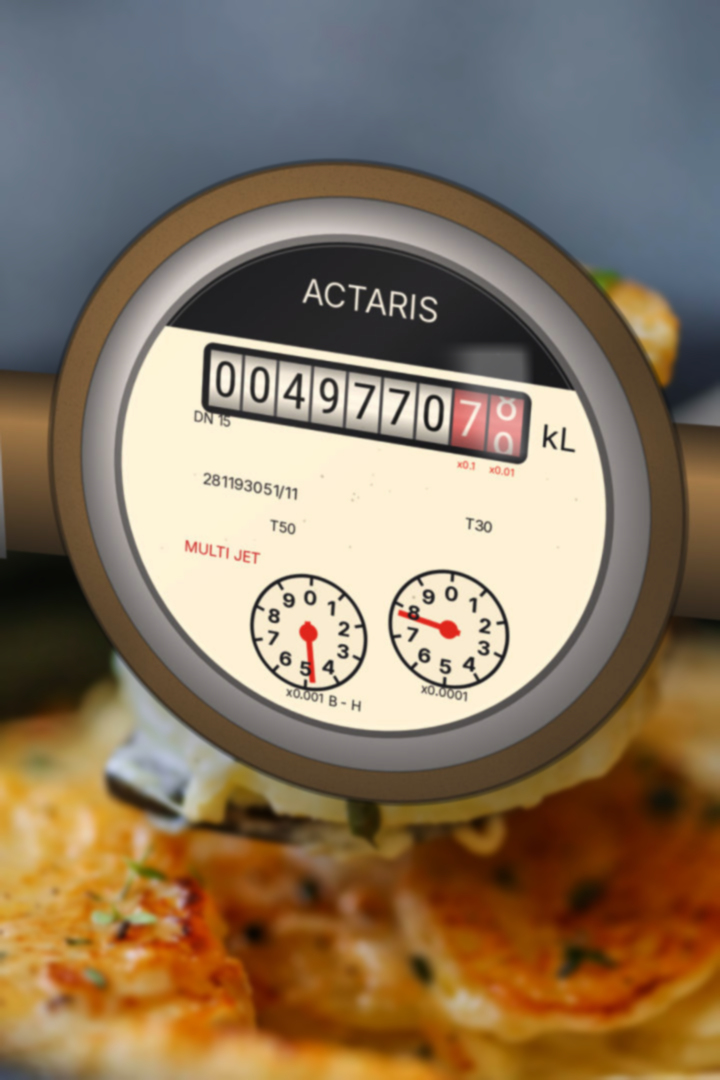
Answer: 49770.7847 kL
